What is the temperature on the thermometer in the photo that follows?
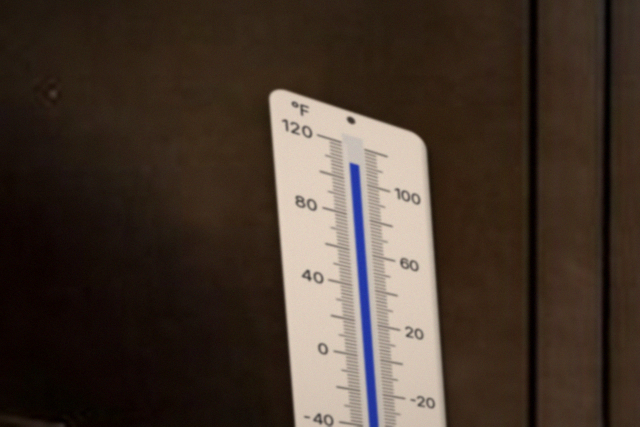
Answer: 110 °F
